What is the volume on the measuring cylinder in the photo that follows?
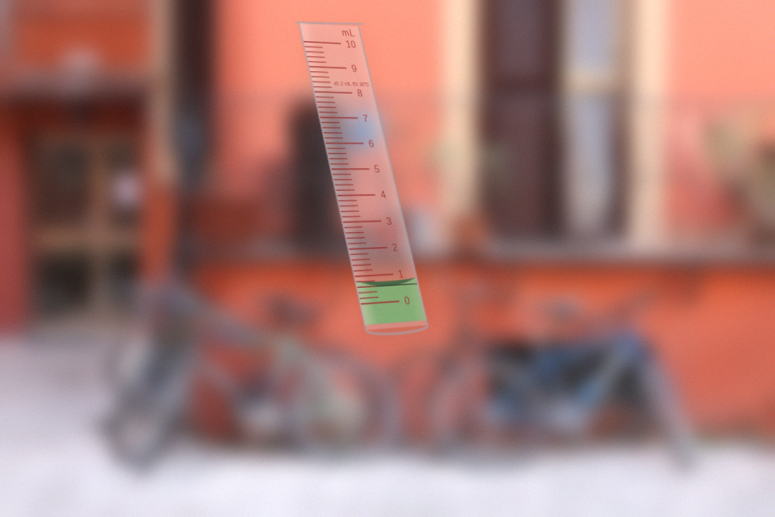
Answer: 0.6 mL
